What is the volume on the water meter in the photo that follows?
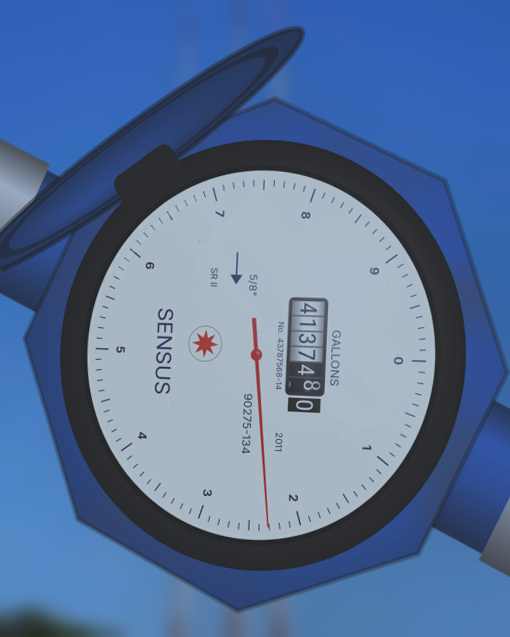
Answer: 4137482.3 gal
